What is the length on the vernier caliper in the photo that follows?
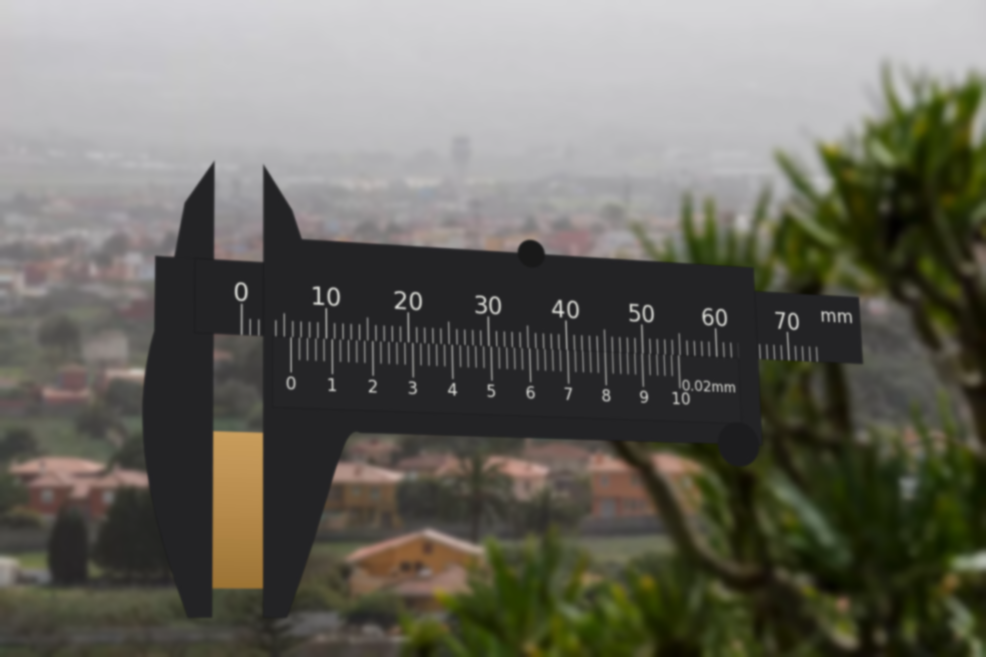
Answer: 5.8 mm
